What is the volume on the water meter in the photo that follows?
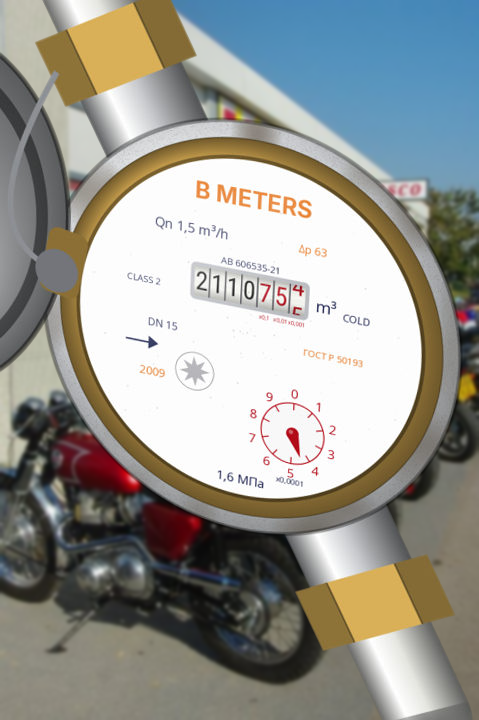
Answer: 2110.7544 m³
